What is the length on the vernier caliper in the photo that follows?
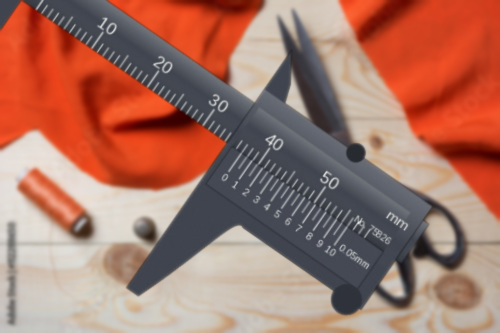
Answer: 37.0 mm
